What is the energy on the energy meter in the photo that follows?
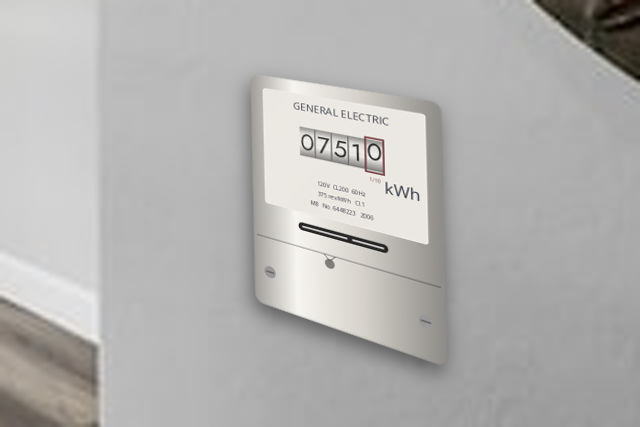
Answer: 751.0 kWh
